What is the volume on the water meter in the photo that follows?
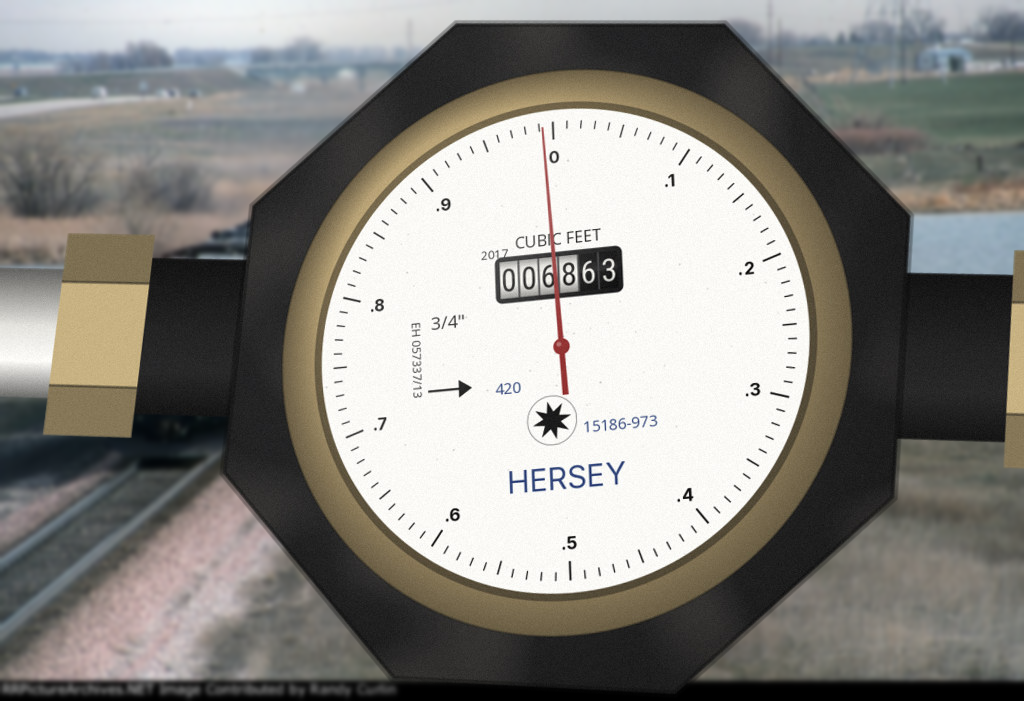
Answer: 6862.99 ft³
